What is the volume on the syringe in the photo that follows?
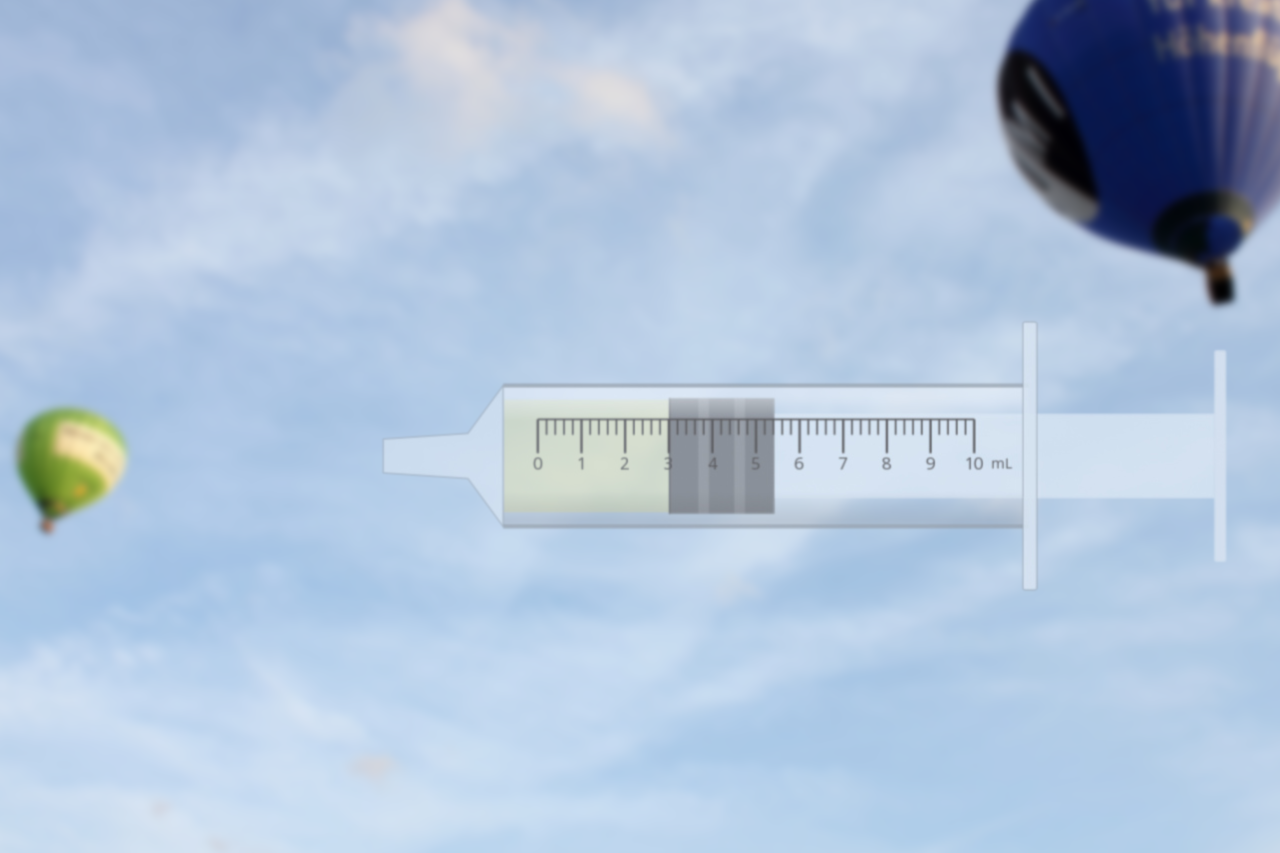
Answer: 3 mL
